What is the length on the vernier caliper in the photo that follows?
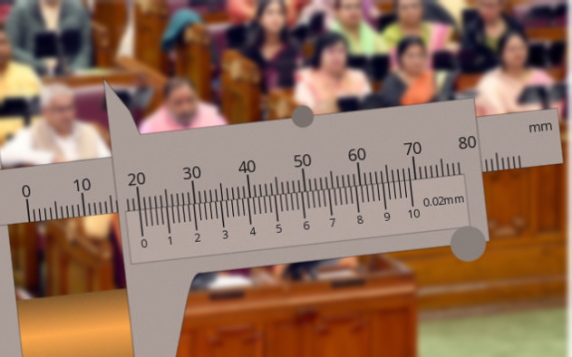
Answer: 20.0 mm
